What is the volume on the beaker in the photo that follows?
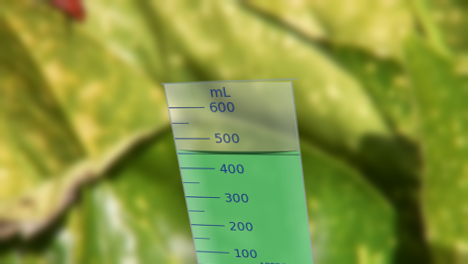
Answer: 450 mL
